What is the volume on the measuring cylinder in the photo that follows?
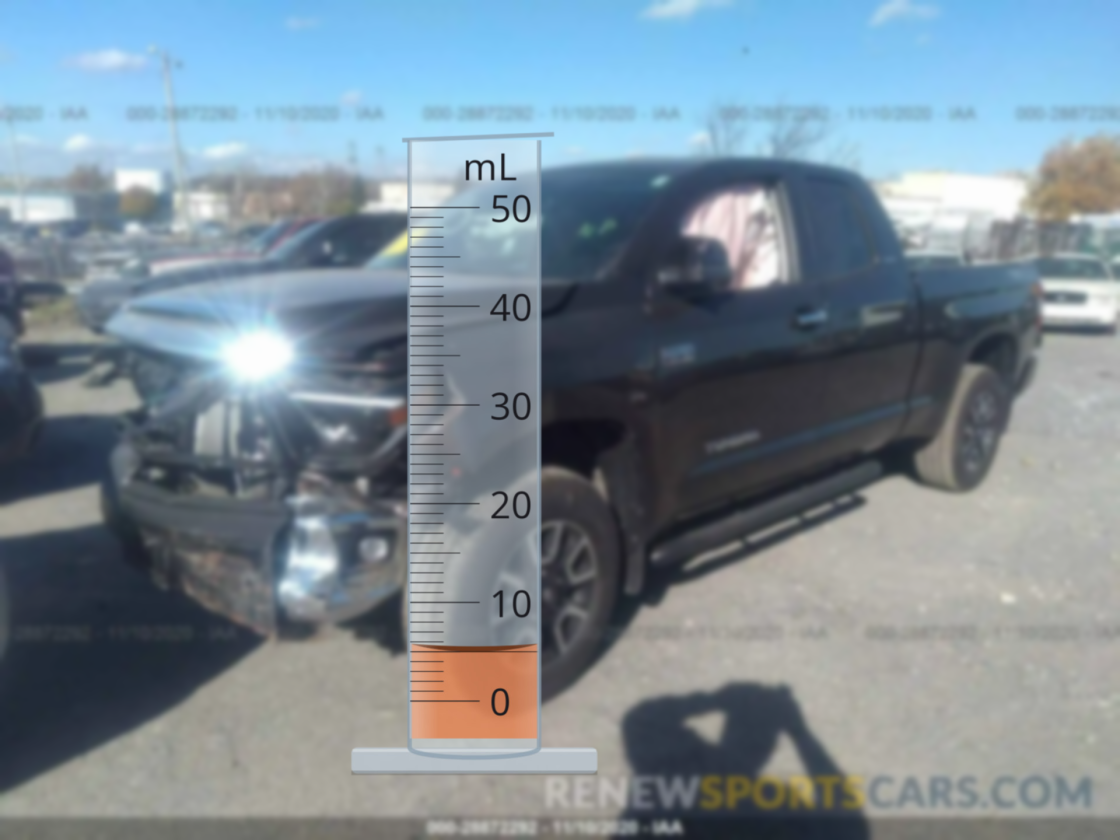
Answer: 5 mL
